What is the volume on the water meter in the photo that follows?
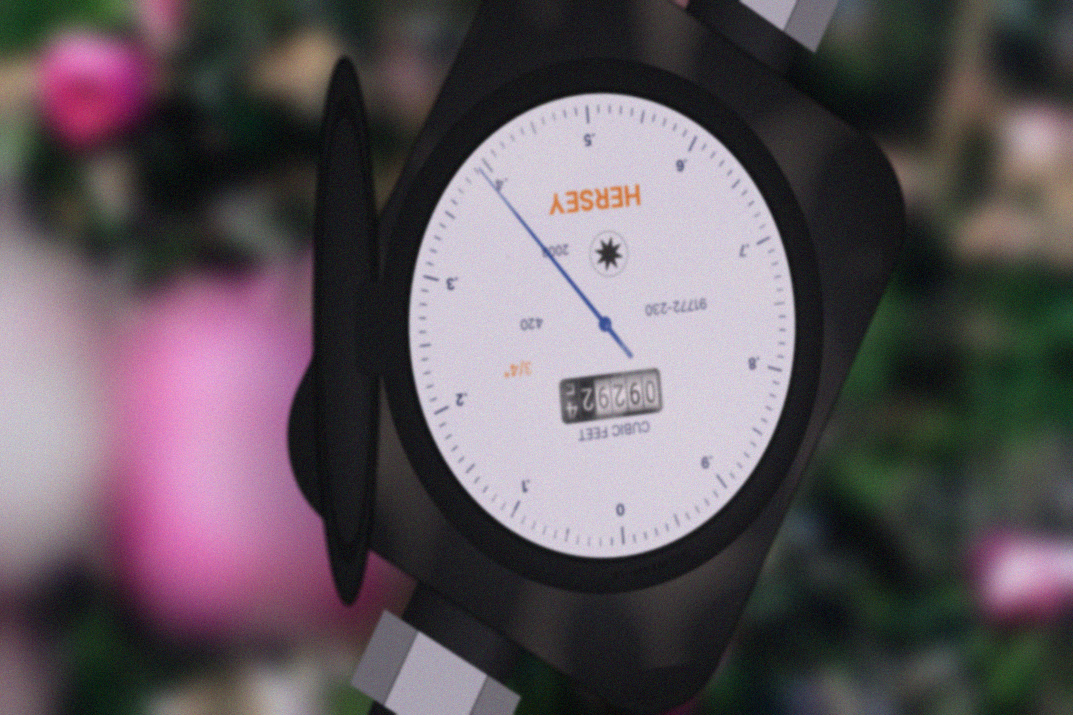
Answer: 92924.39 ft³
